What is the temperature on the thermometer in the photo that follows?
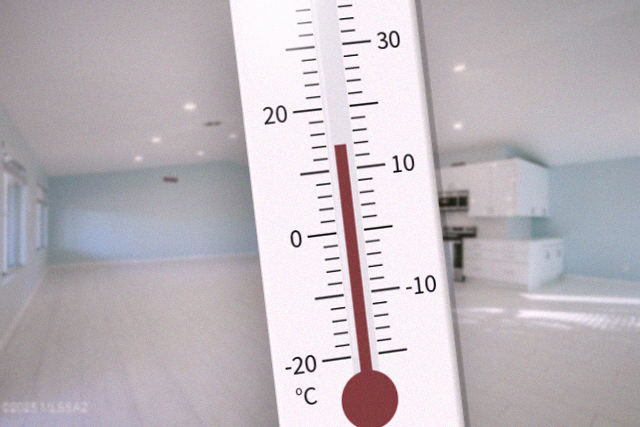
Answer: 14 °C
